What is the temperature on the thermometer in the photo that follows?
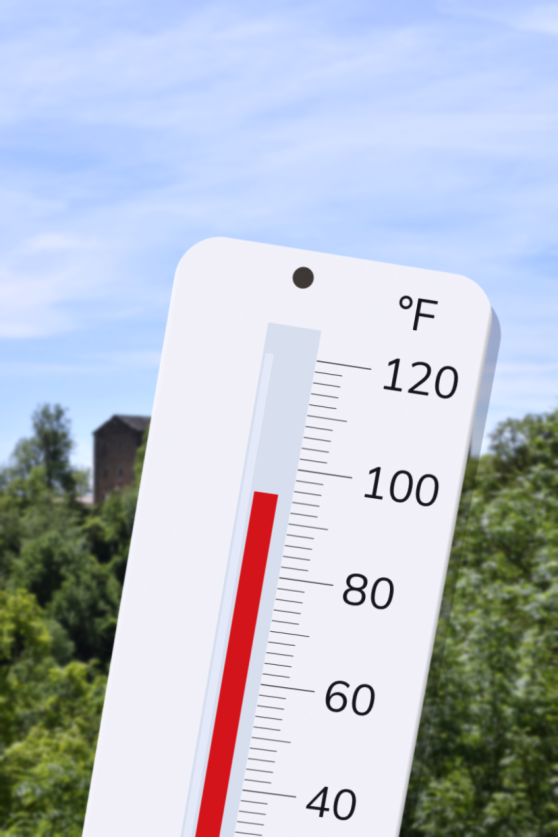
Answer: 95 °F
